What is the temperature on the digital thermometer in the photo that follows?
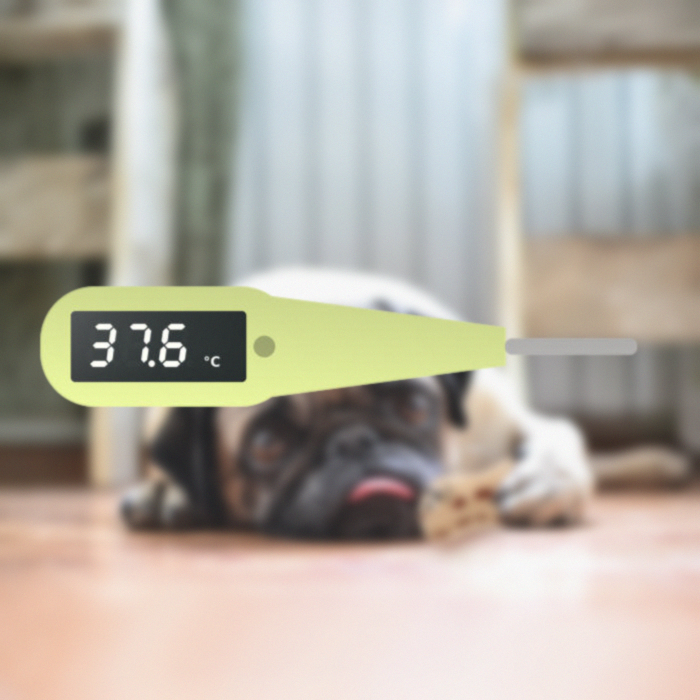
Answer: 37.6 °C
